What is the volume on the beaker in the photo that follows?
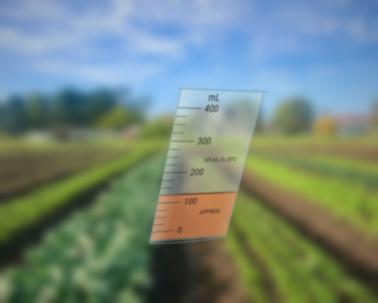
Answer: 125 mL
